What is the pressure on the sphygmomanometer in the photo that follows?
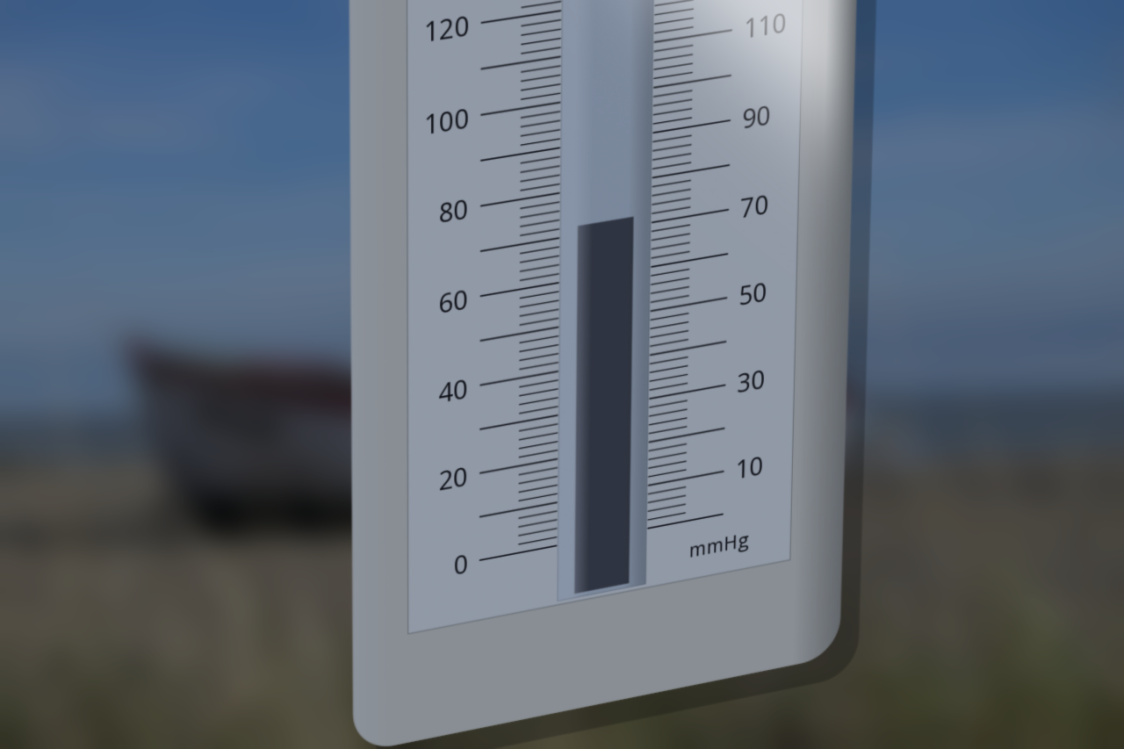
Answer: 72 mmHg
